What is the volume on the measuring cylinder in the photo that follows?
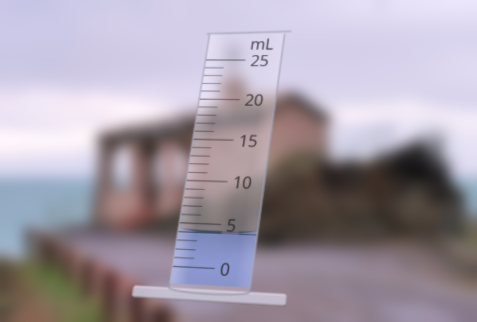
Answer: 4 mL
